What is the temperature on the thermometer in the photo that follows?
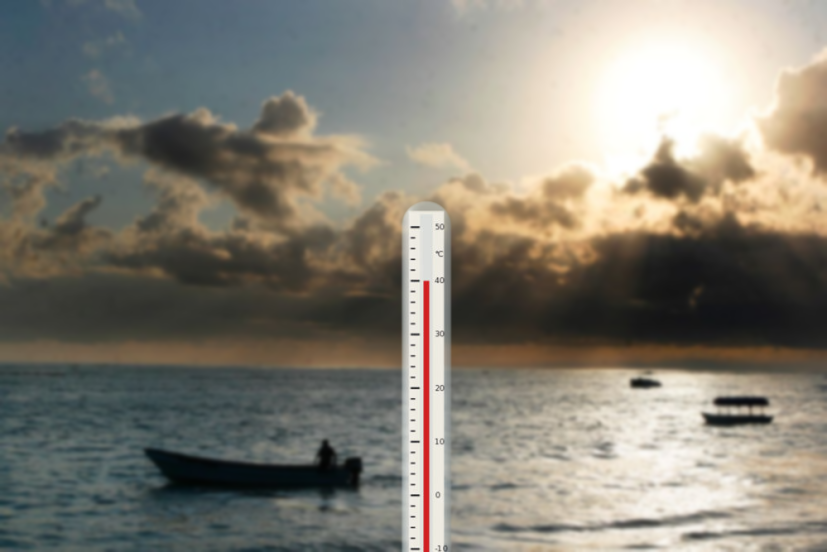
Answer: 40 °C
